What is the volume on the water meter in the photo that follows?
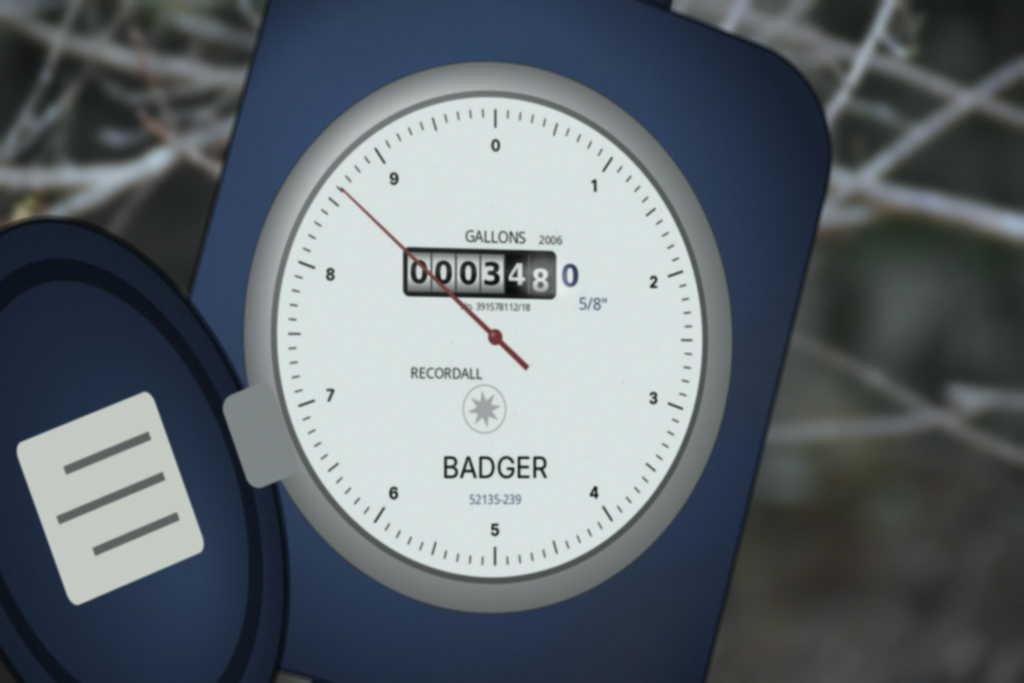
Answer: 3478.6 gal
